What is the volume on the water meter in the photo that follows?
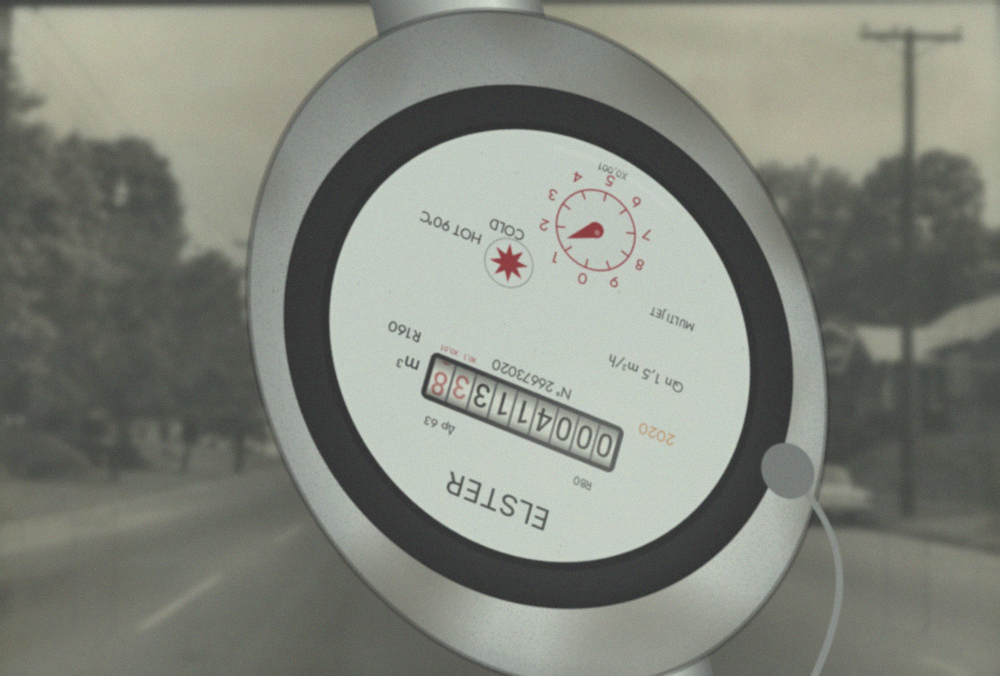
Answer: 4113.381 m³
